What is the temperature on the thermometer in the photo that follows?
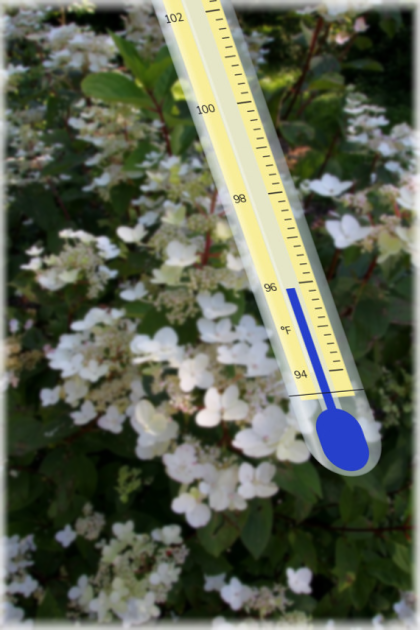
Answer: 95.9 °F
